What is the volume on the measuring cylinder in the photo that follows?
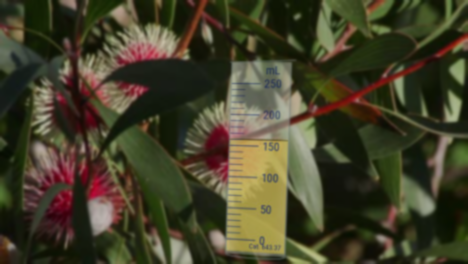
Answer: 160 mL
